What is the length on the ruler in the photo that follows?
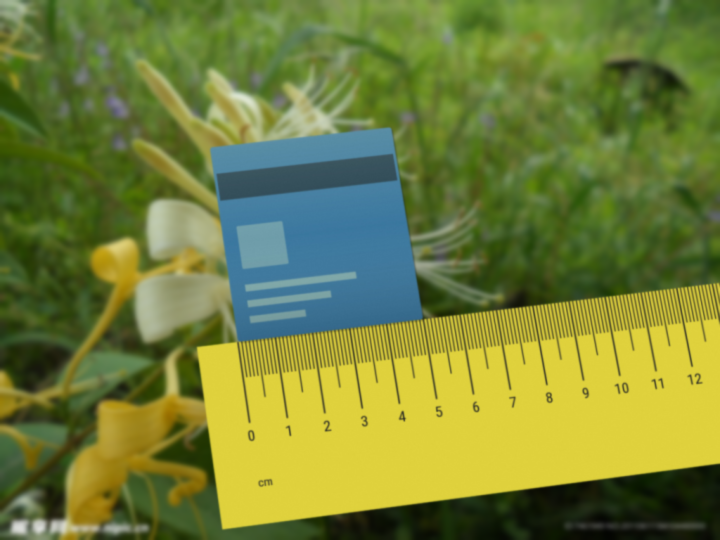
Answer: 5 cm
